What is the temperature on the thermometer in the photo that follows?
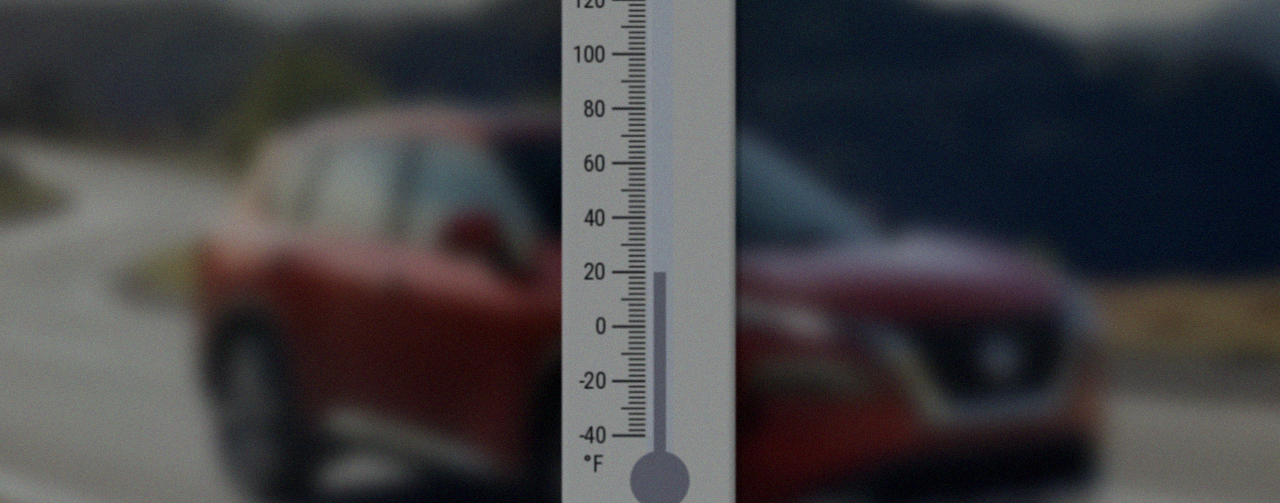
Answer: 20 °F
